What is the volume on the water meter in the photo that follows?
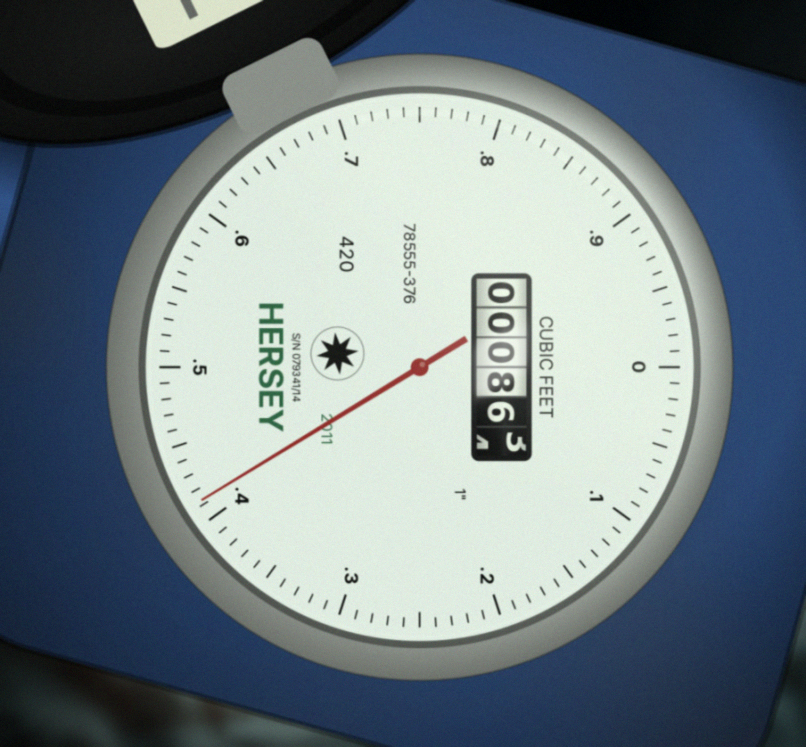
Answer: 863.41 ft³
